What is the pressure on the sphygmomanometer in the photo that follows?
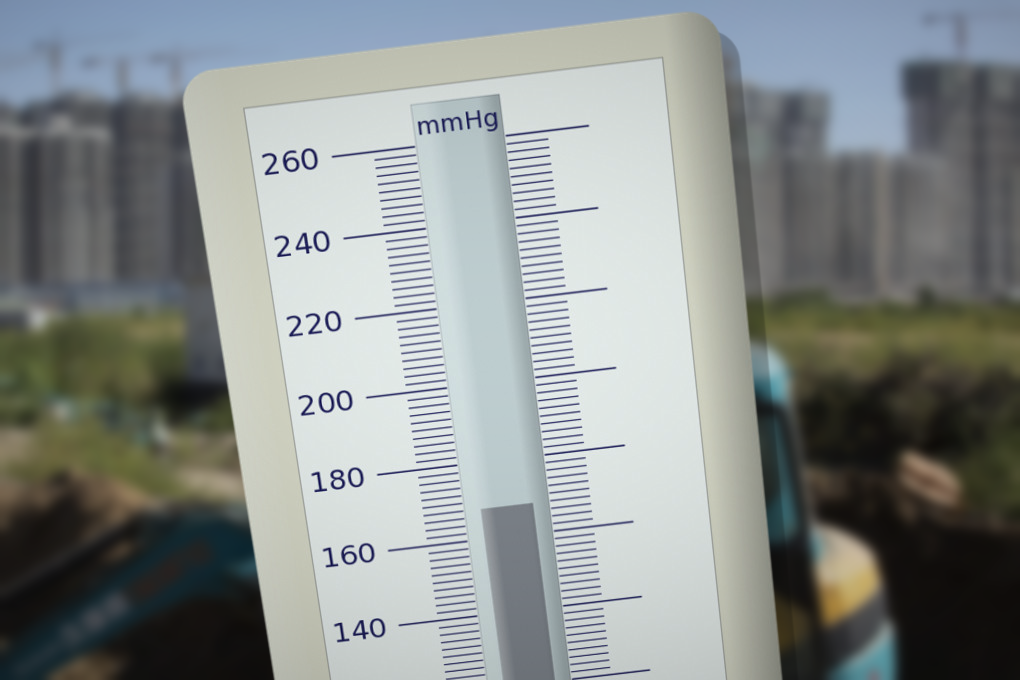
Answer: 168 mmHg
